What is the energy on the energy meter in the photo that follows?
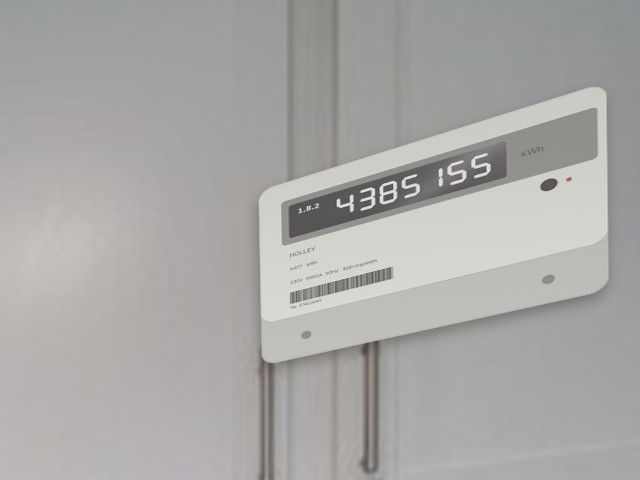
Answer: 4385155 kWh
